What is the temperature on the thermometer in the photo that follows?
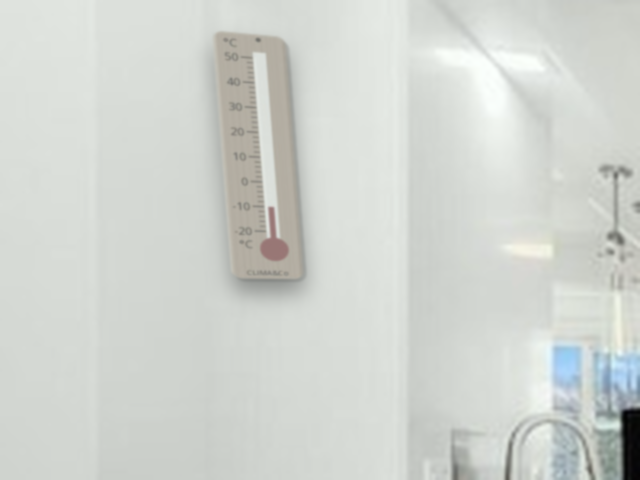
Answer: -10 °C
